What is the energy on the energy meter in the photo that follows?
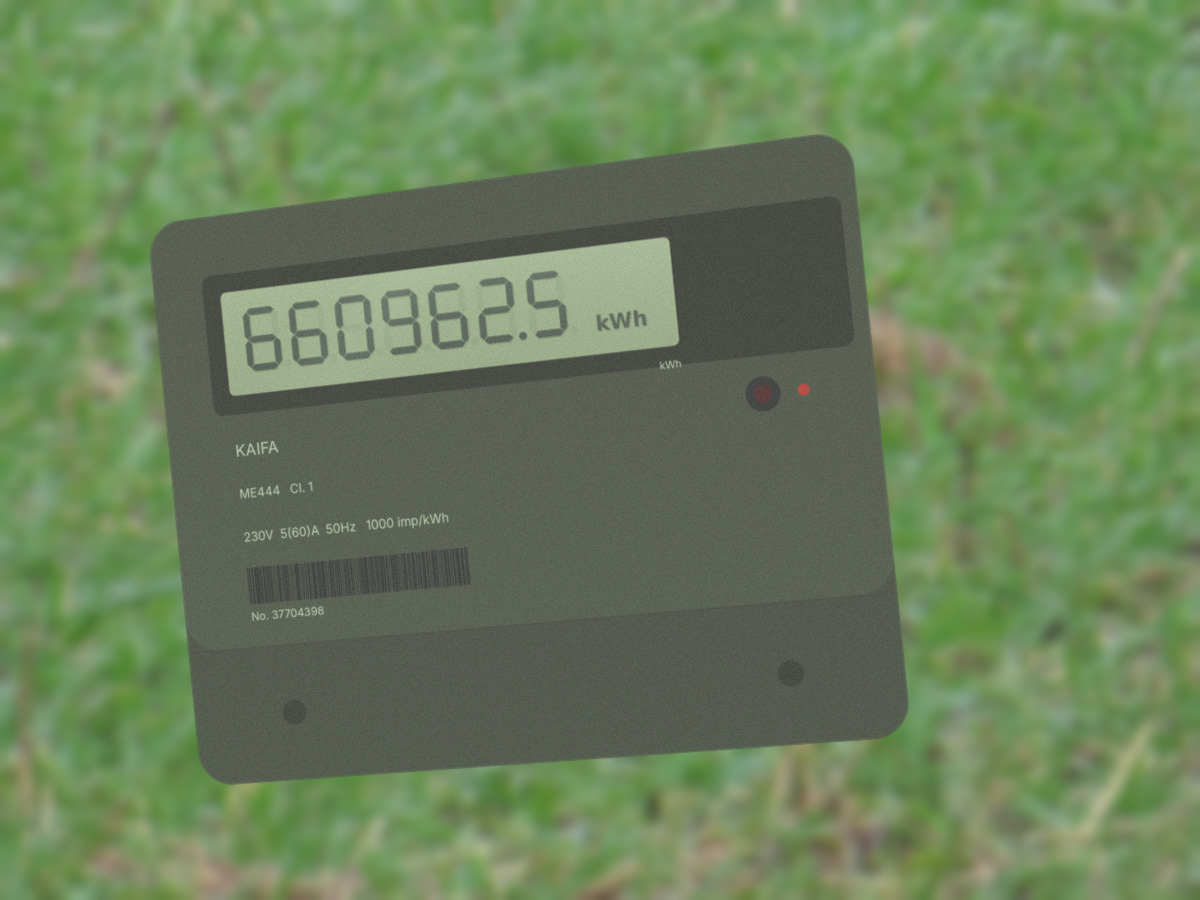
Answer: 660962.5 kWh
